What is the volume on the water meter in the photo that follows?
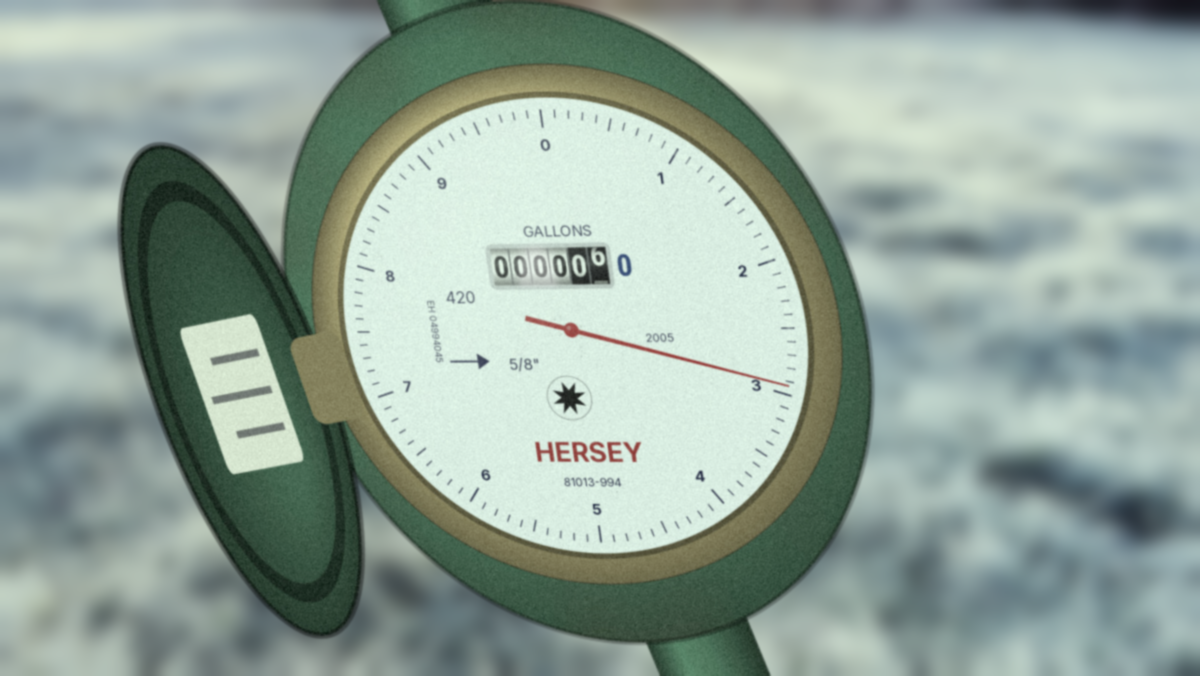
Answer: 62.9 gal
